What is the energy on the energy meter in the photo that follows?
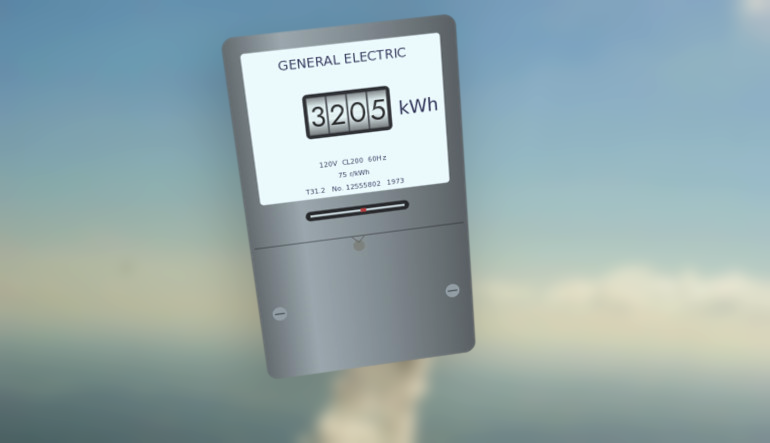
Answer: 3205 kWh
